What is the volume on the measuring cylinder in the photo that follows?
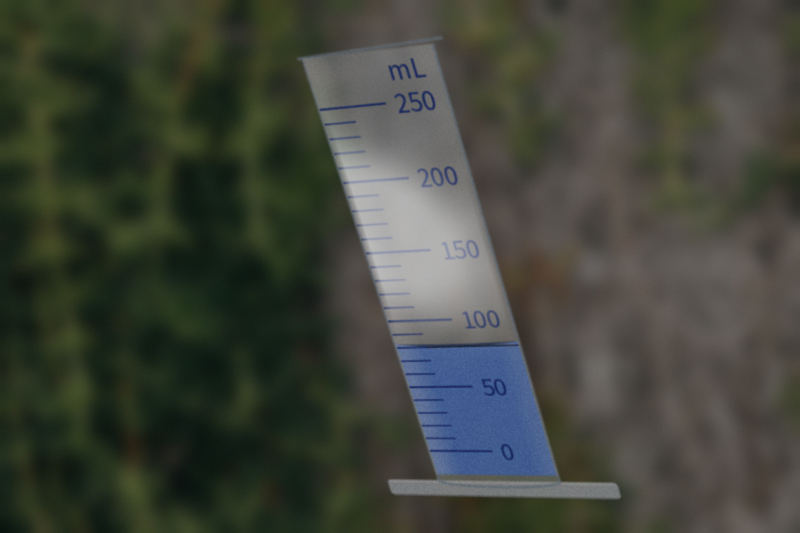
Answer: 80 mL
